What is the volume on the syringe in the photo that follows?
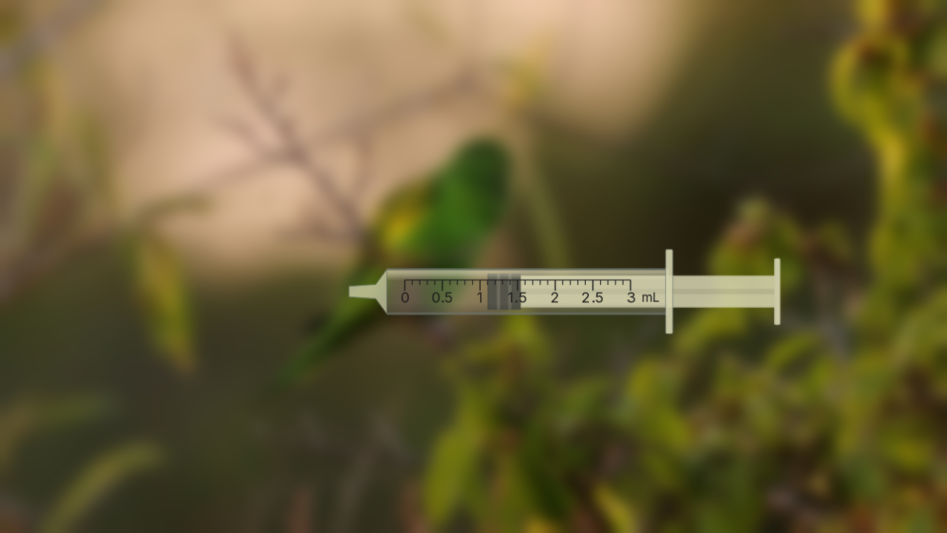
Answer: 1.1 mL
